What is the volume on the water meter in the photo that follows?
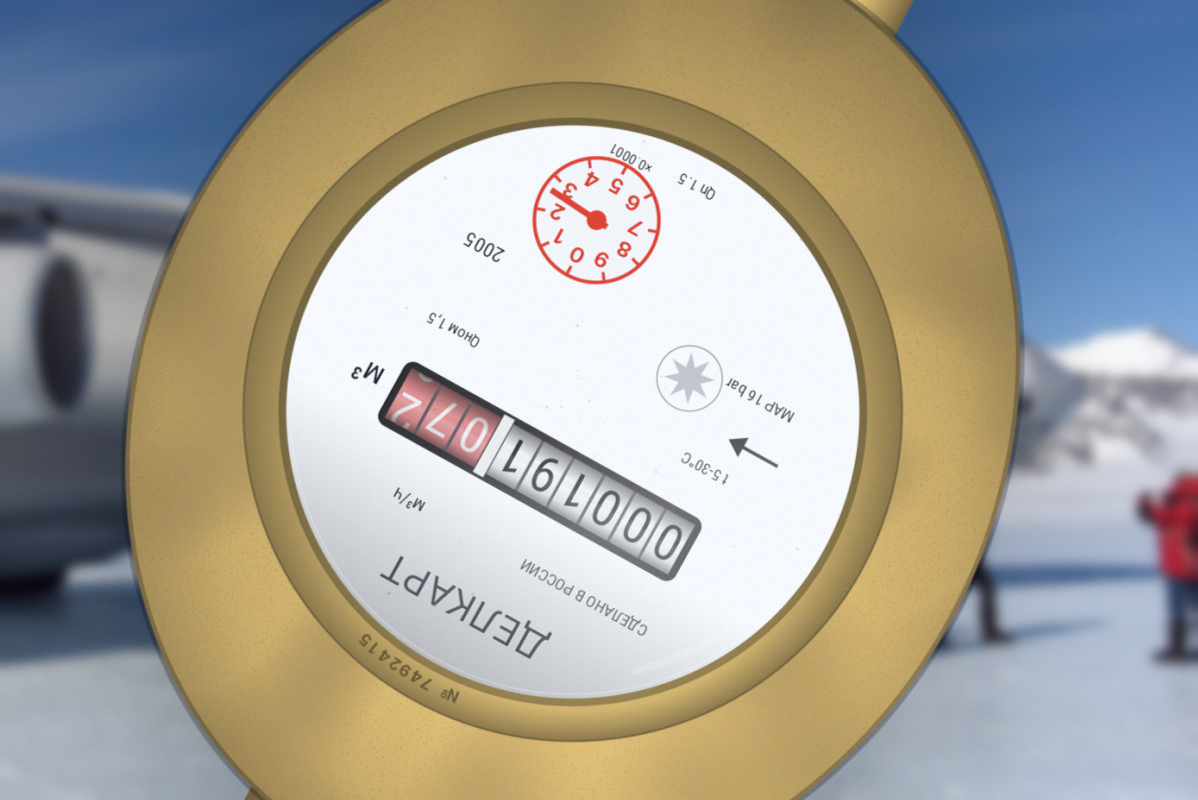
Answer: 191.0722 m³
